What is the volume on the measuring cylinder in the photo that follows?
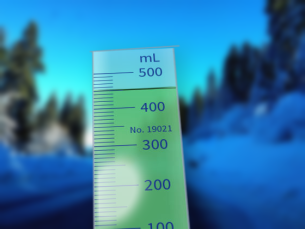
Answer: 450 mL
